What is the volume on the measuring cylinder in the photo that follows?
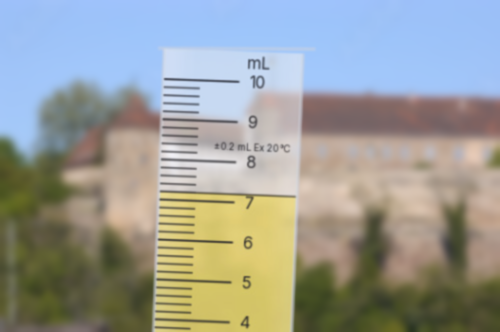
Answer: 7.2 mL
